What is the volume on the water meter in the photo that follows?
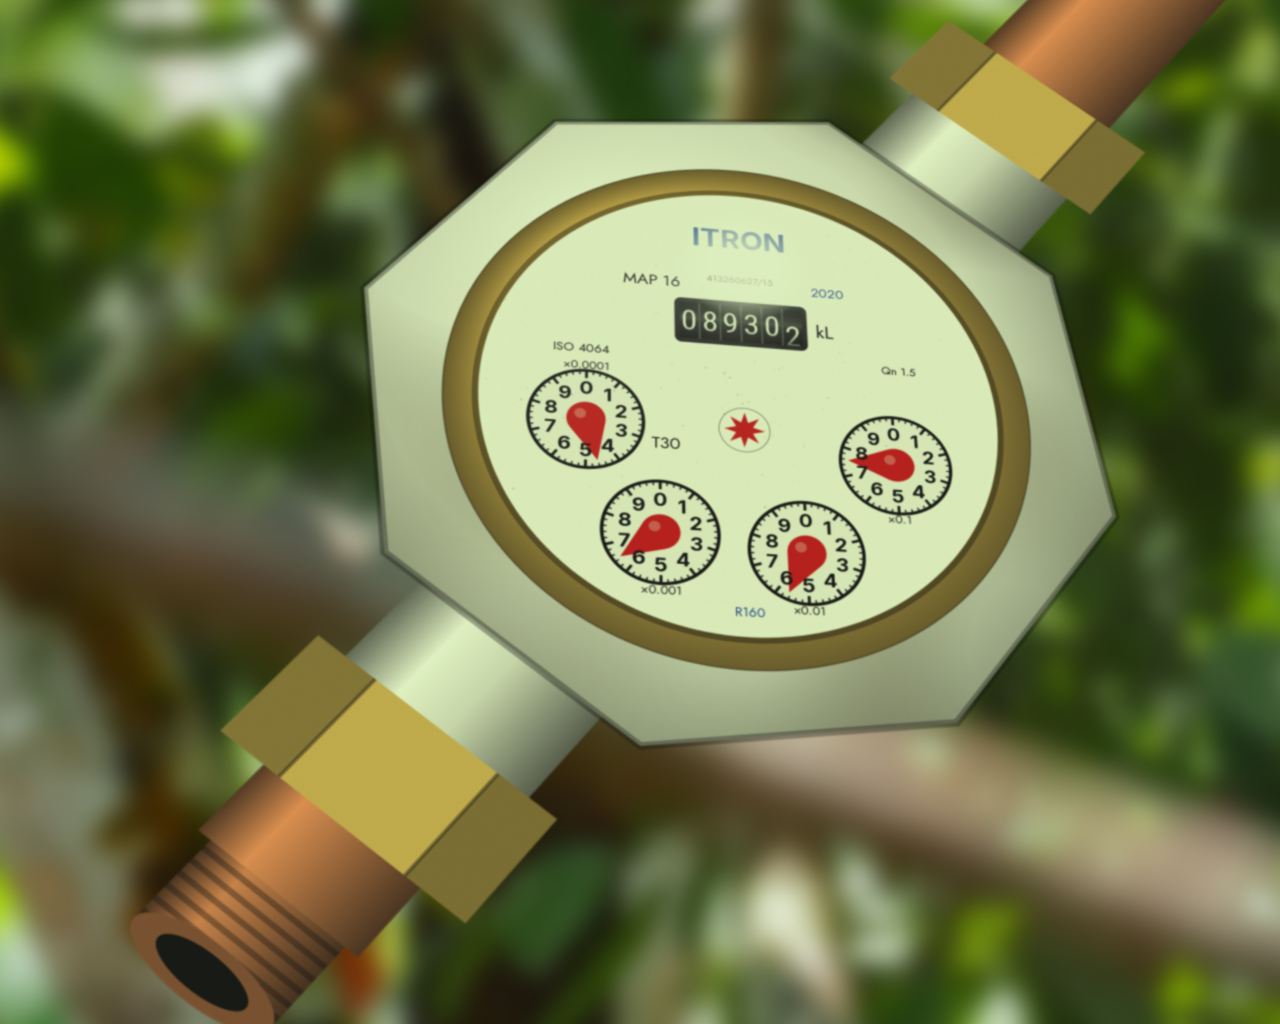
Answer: 89301.7564 kL
